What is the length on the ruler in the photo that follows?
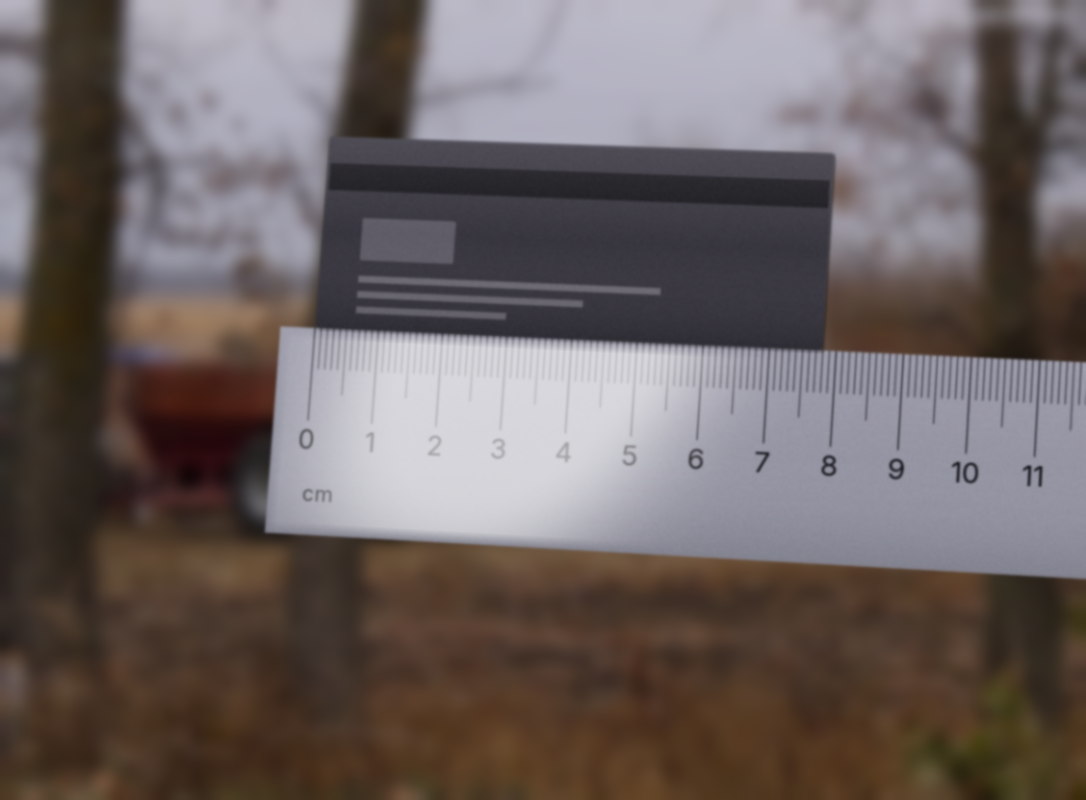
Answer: 7.8 cm
